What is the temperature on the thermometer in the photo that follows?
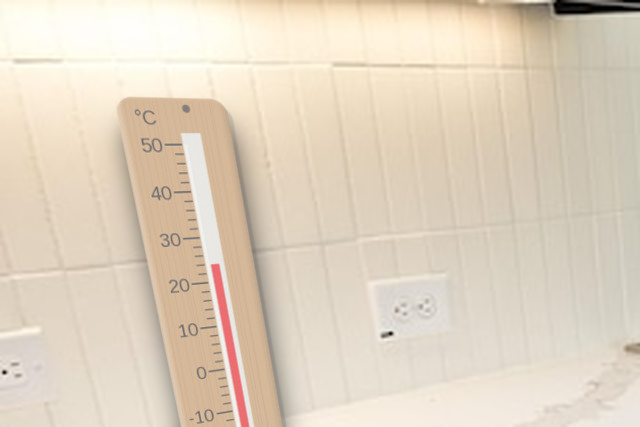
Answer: 24 °C
